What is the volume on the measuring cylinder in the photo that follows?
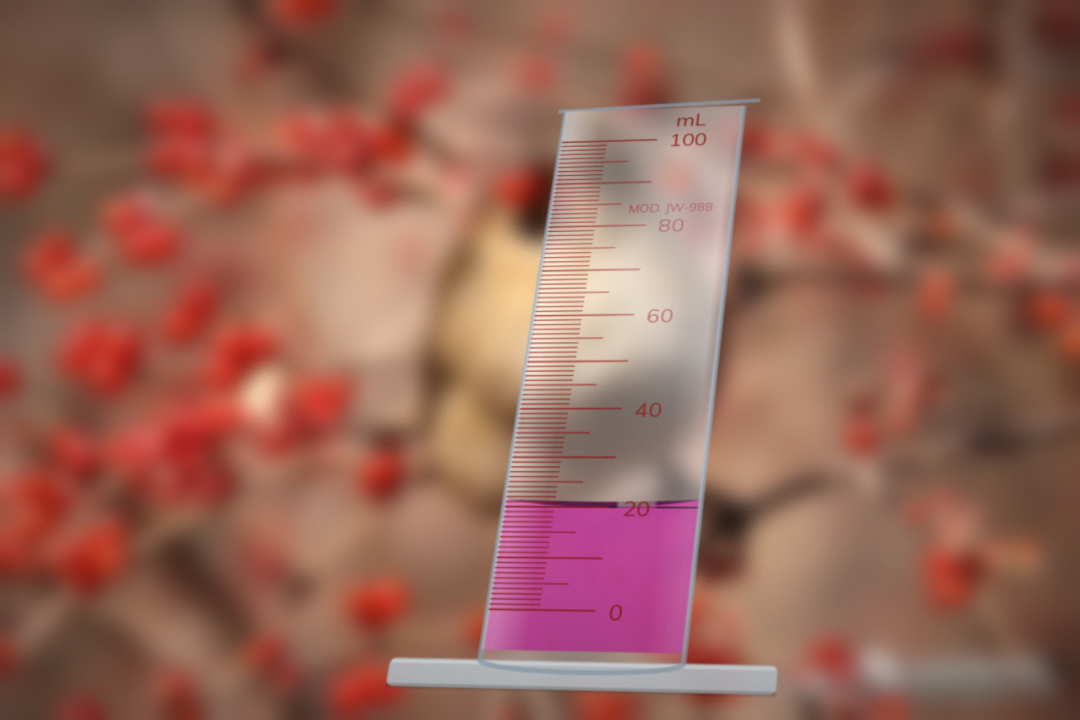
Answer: 20 mL
